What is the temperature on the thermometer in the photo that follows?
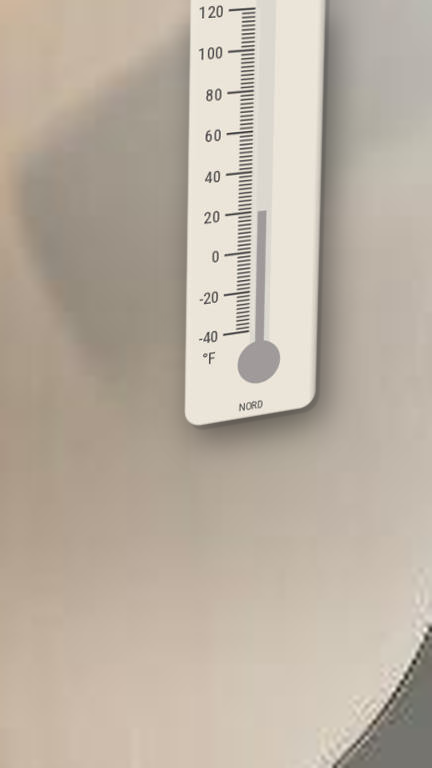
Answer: 20 °F
